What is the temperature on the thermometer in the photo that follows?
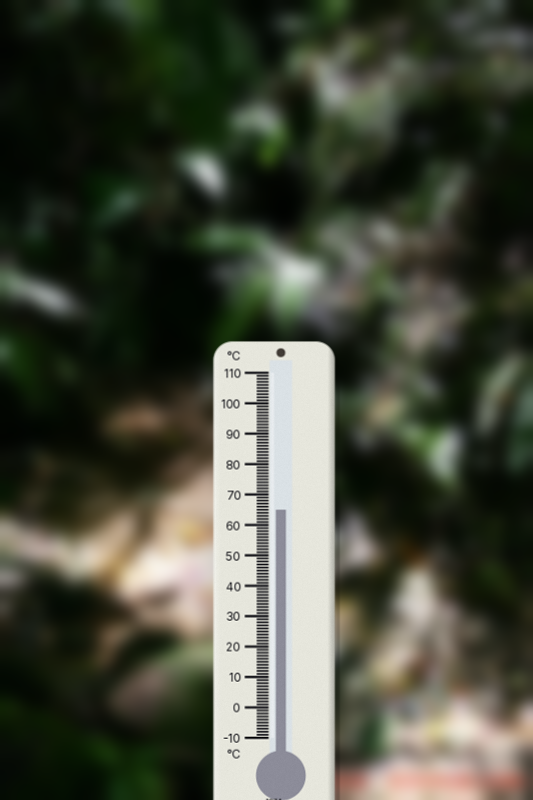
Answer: 65 °C
